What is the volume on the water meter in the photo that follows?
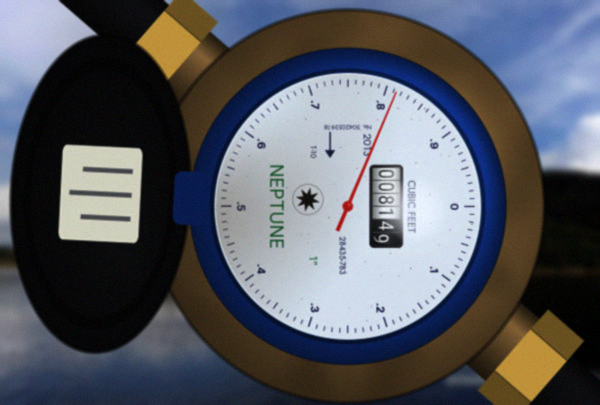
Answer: 8148.81 ft³
